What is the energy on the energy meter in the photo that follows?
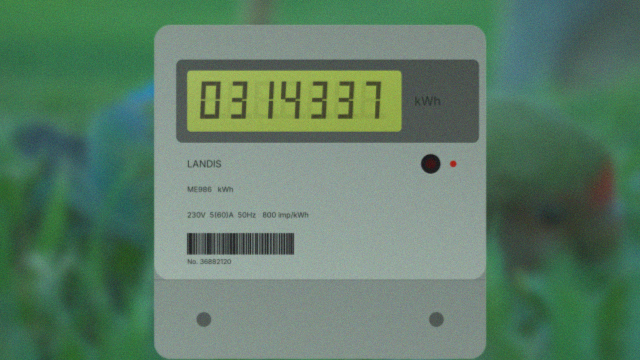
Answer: 314337 kWh
